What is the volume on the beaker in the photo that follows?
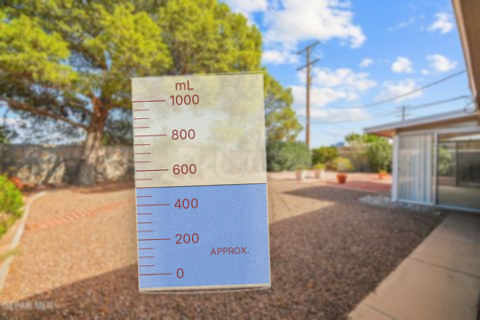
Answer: 500 mL
